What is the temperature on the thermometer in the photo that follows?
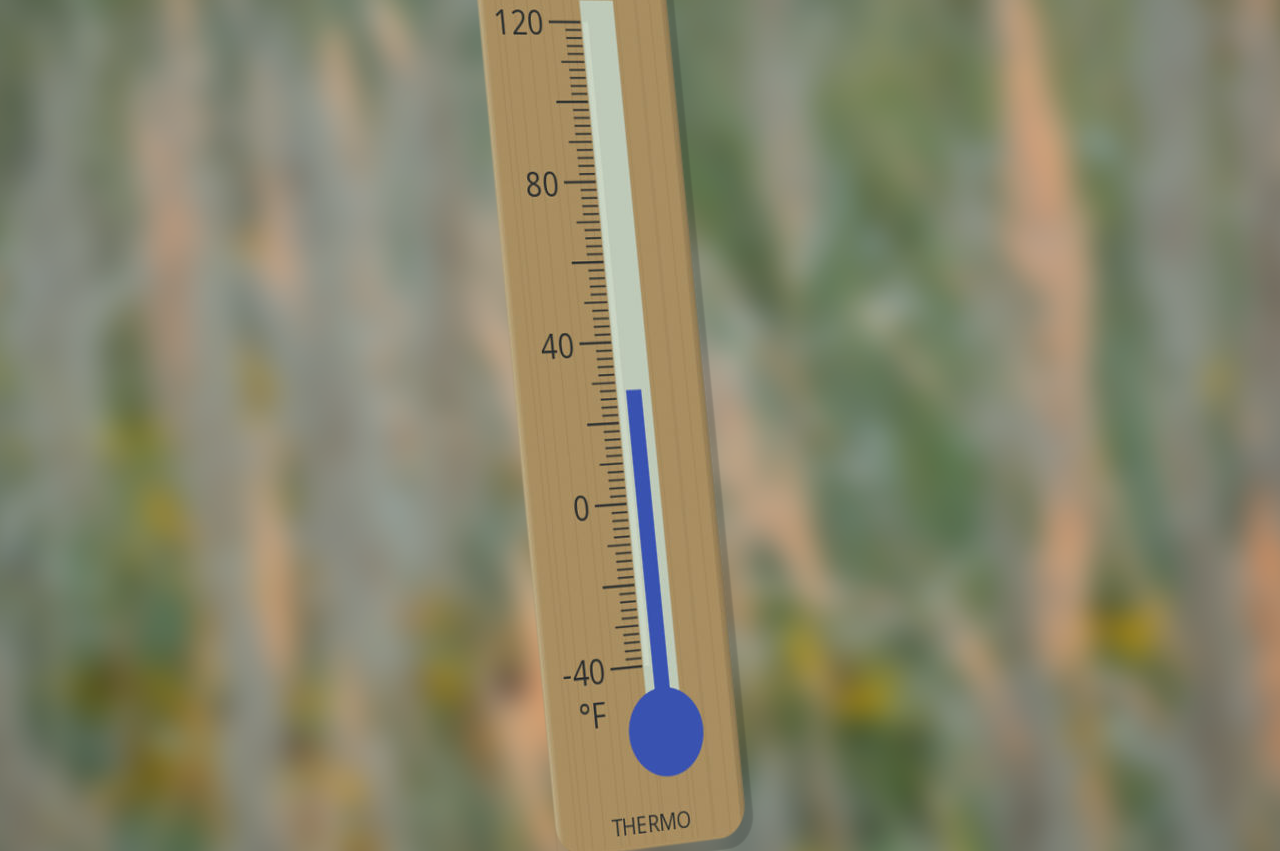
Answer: 28 °F
